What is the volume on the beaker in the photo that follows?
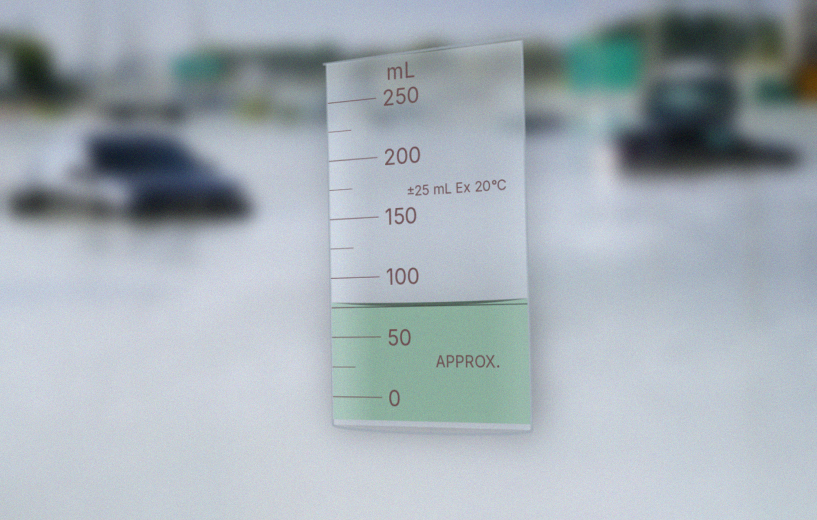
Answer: 75 mL
